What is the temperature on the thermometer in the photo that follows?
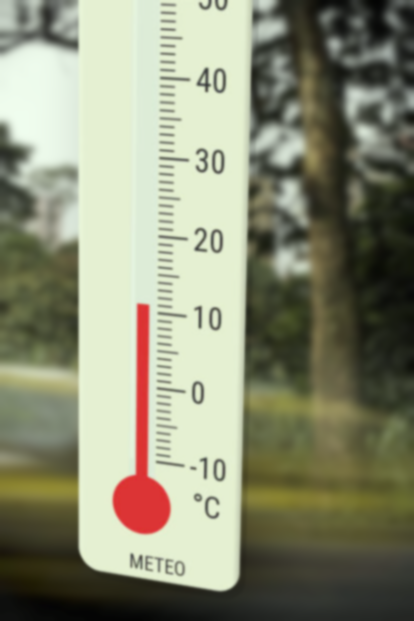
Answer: 11 °C
